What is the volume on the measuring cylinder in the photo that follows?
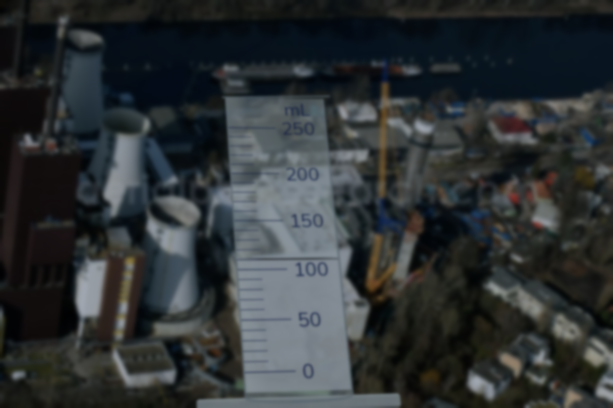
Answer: 110 mL
